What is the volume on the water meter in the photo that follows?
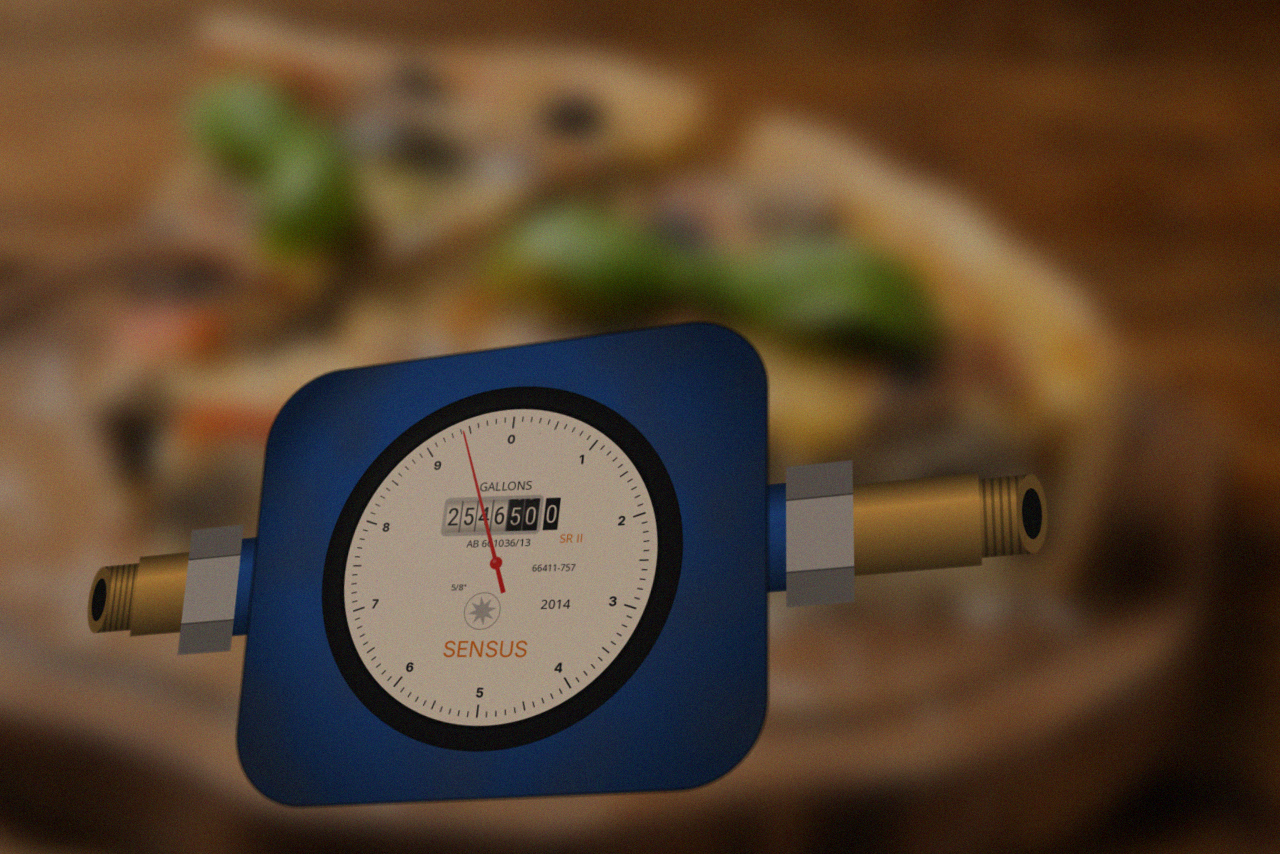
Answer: 2546499.4 gal
